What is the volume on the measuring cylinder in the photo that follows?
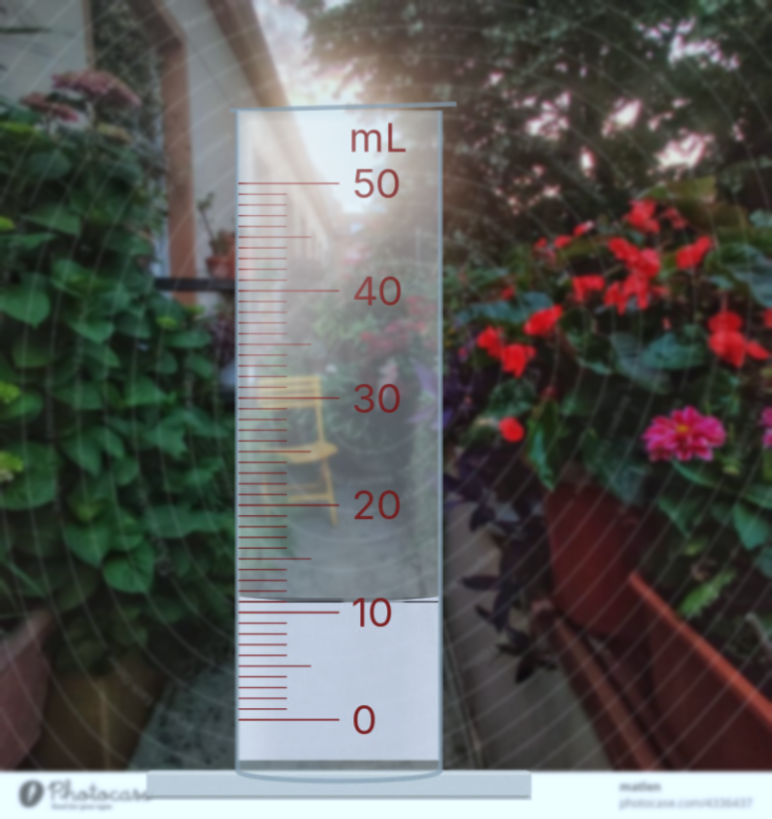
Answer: 11 mL
